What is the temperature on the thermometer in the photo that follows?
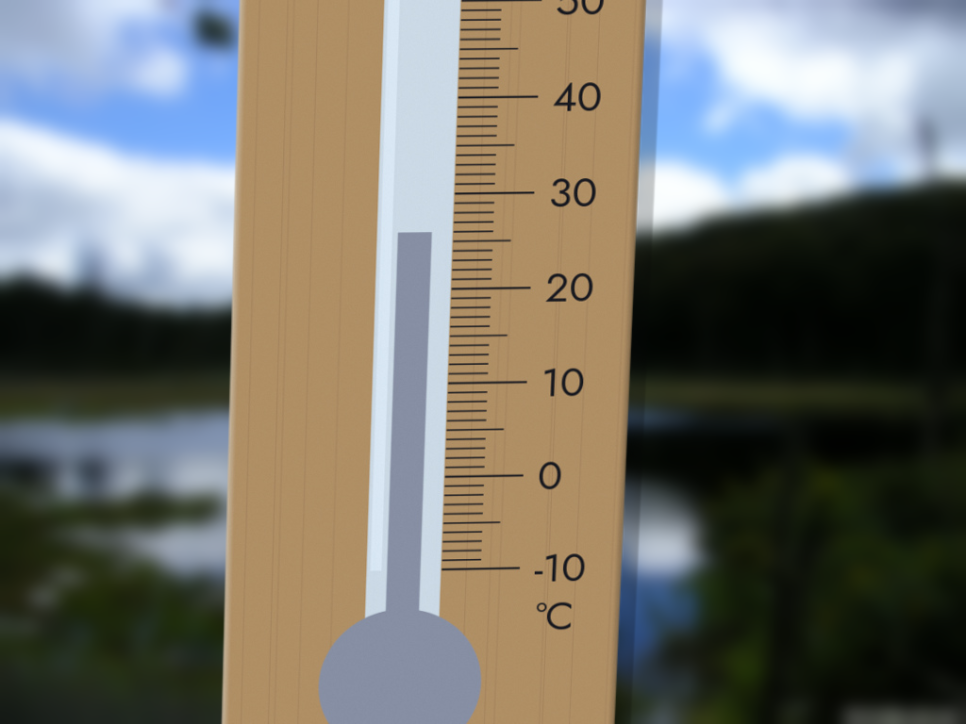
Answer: 26 °C
